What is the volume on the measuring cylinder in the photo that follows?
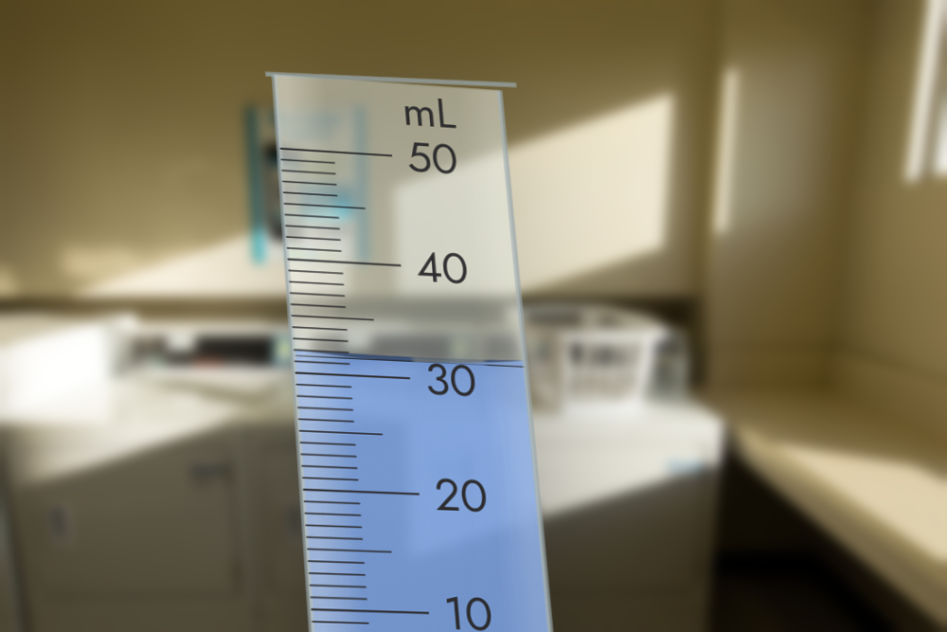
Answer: 31.5 mL
